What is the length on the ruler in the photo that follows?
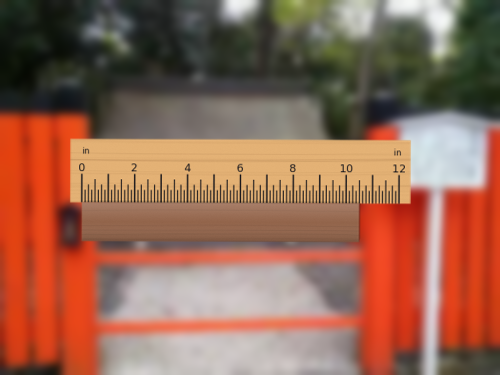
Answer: 10.5 in
